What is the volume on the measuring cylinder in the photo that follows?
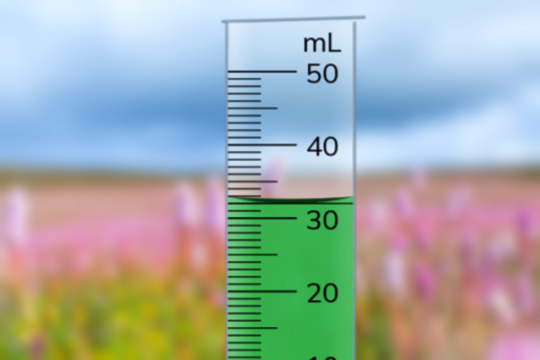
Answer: 32 mL
